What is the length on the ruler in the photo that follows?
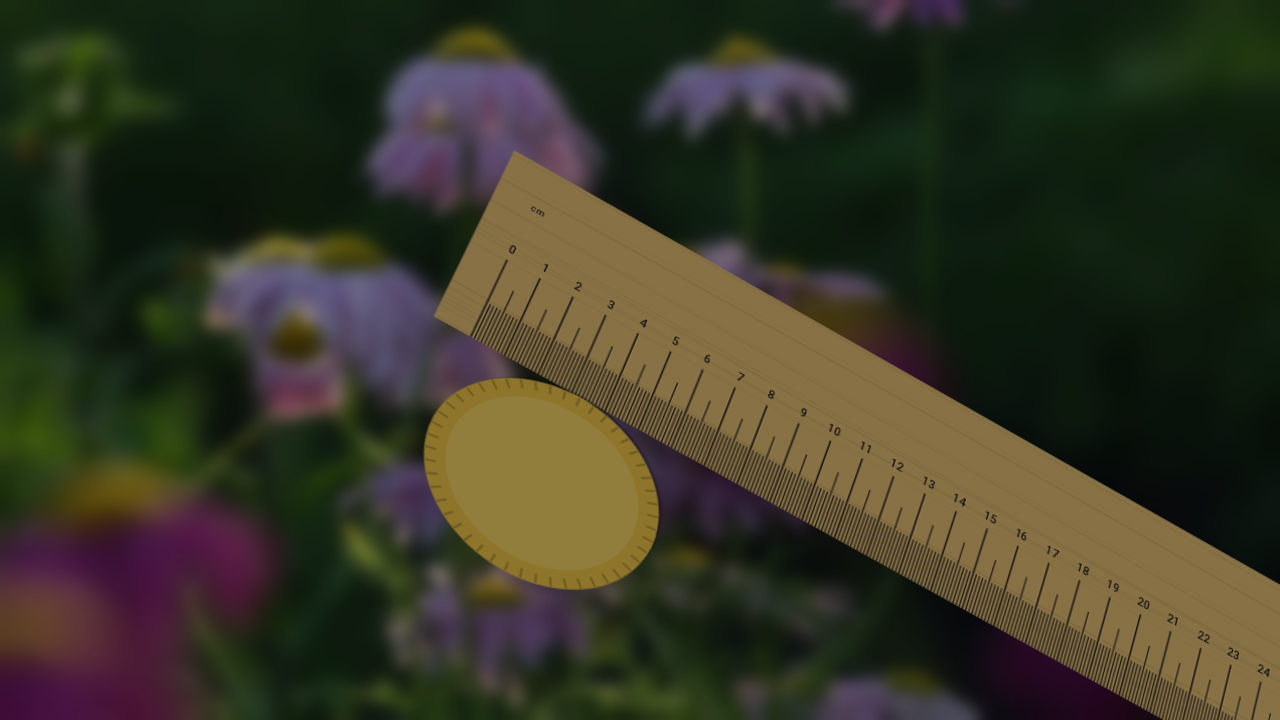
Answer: 6.5 cm
